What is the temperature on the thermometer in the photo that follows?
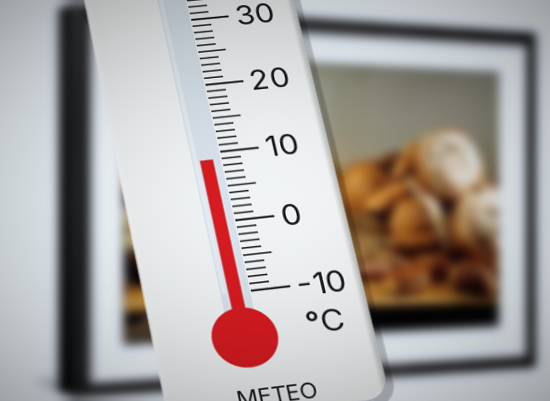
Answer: 9 °C
